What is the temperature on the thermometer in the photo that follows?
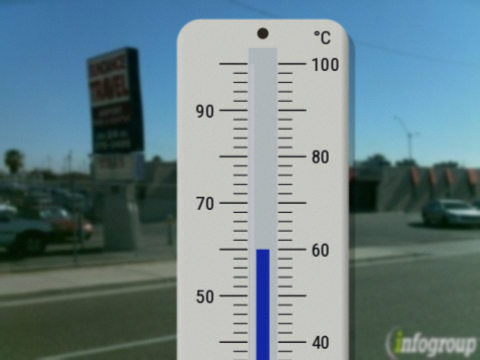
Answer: 60 °C
